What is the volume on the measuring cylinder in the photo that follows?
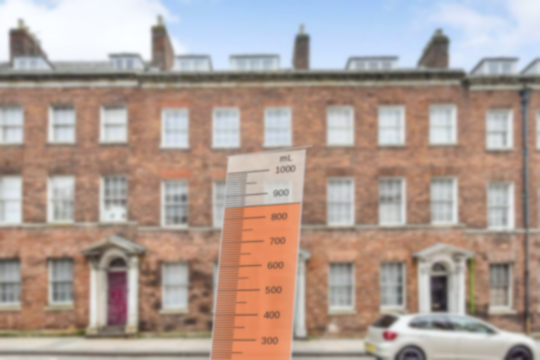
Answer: 850 mL
